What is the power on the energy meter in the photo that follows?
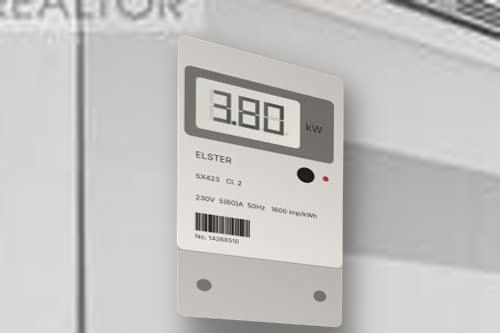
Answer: 3.80 kW
